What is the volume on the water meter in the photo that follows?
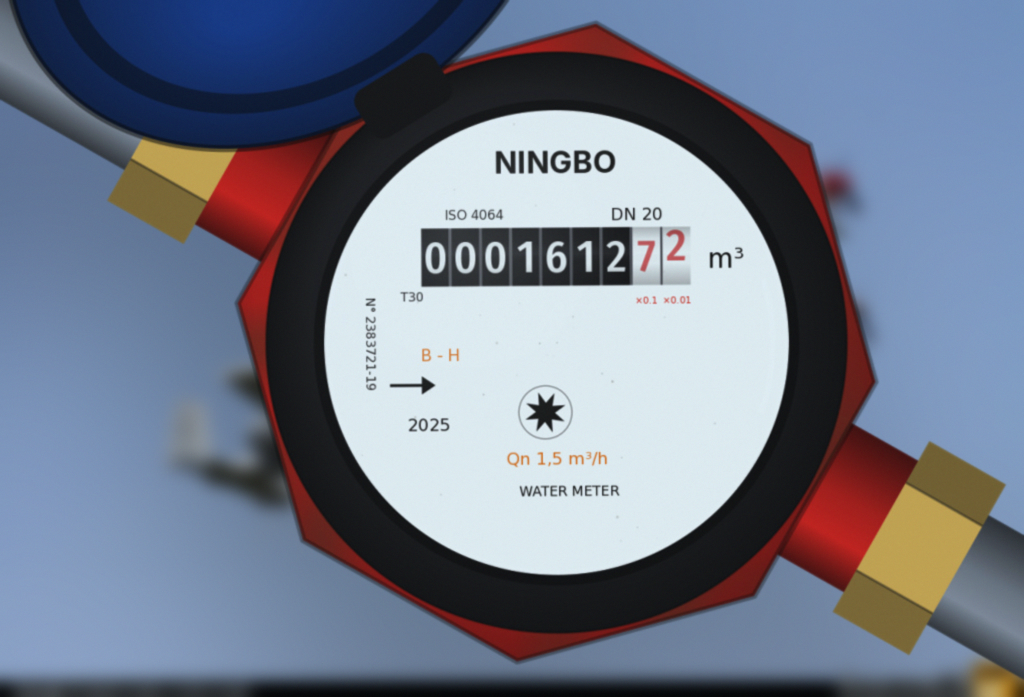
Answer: 1612.72 m³
